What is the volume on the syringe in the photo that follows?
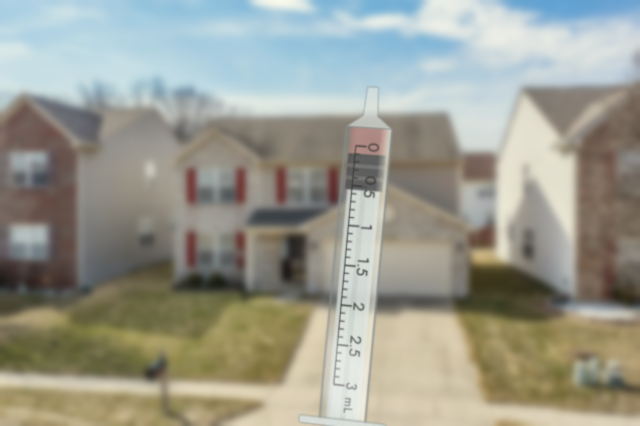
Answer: 0.1 mL
